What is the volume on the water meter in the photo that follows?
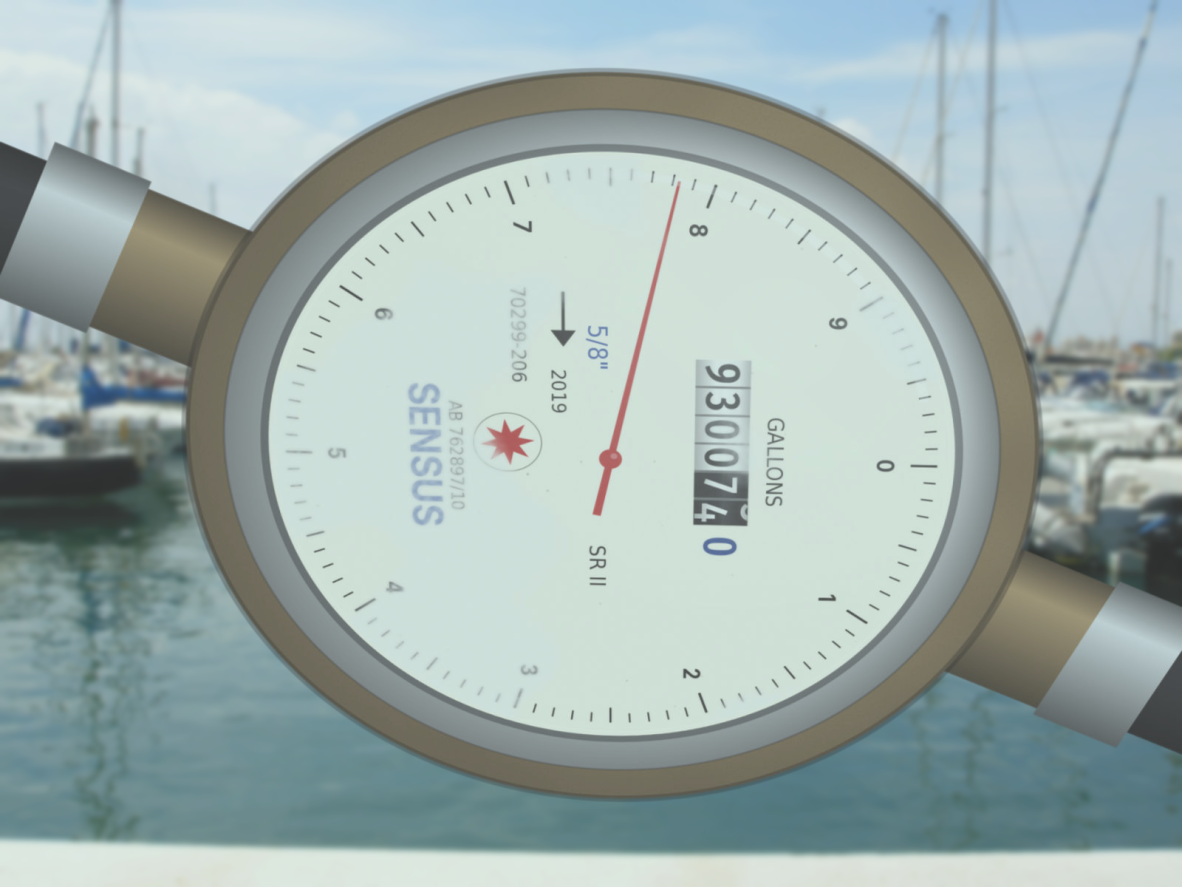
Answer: 9300737.8 gal
